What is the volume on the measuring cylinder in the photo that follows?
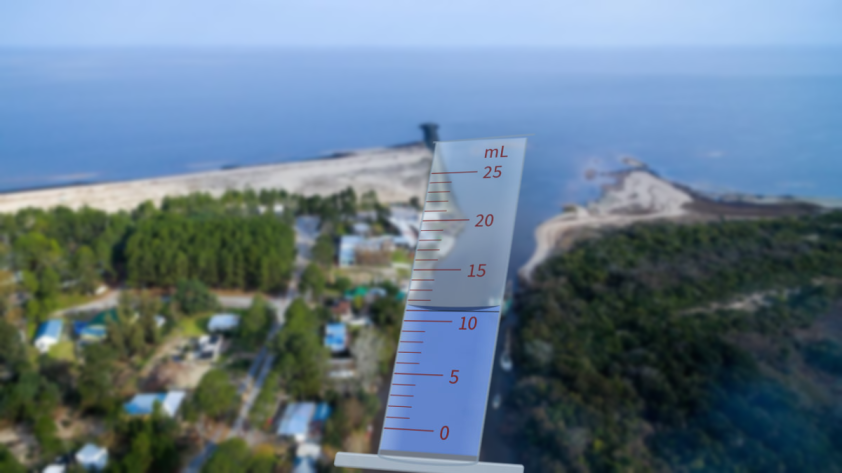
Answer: 11 mL
